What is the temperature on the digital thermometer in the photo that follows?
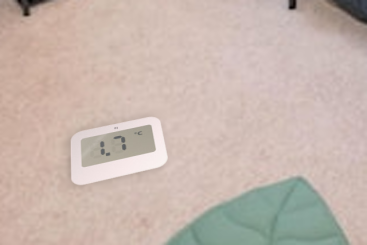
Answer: 1.7 °C
